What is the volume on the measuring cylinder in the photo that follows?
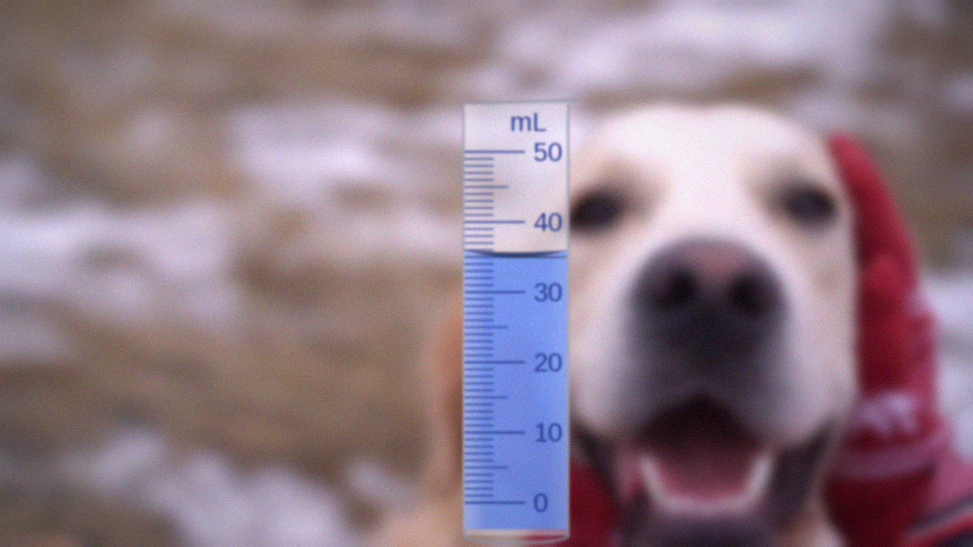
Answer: 35 mL
